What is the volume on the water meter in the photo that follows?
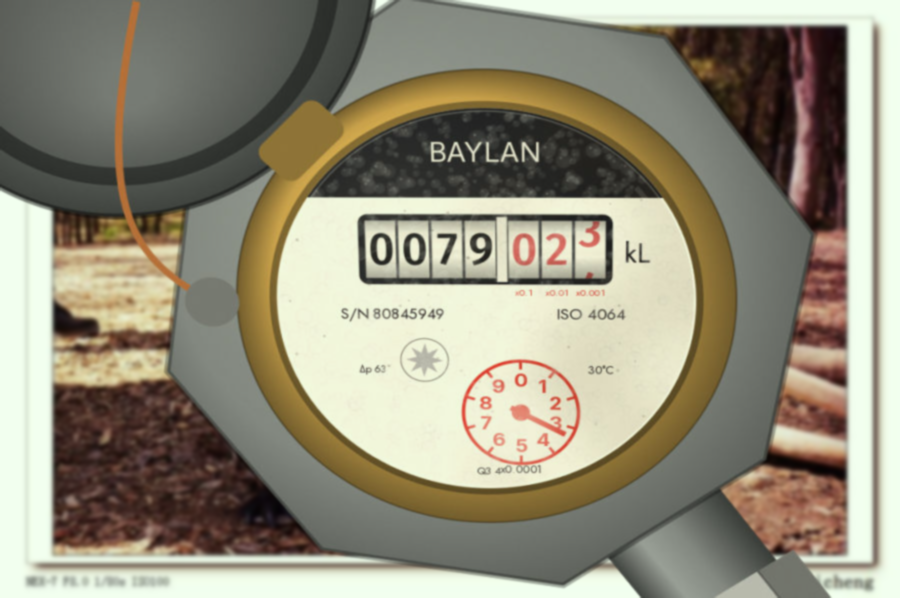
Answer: 79.0233 kL
